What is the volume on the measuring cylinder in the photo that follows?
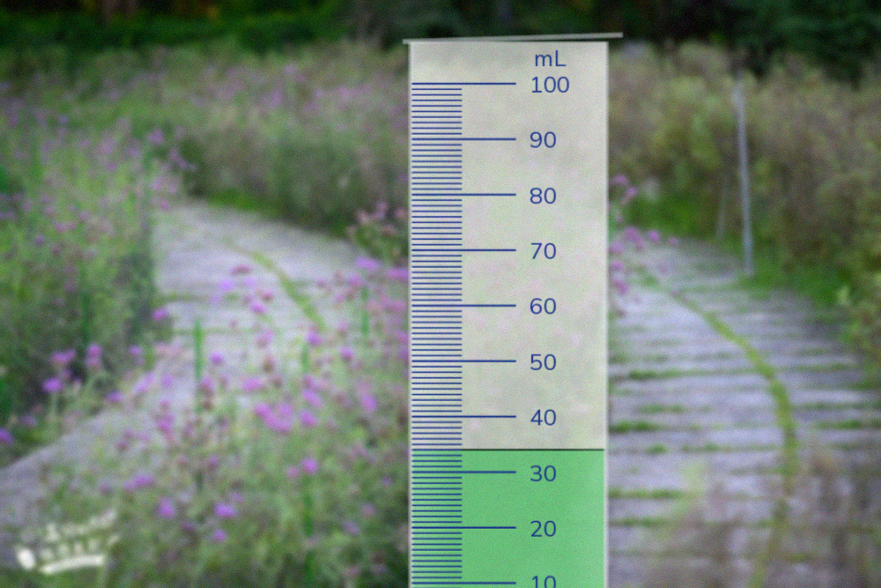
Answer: 34 mL
